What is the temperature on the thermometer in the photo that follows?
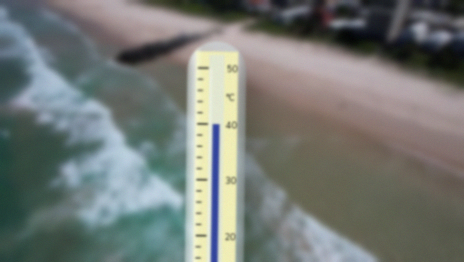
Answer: 40 °C
